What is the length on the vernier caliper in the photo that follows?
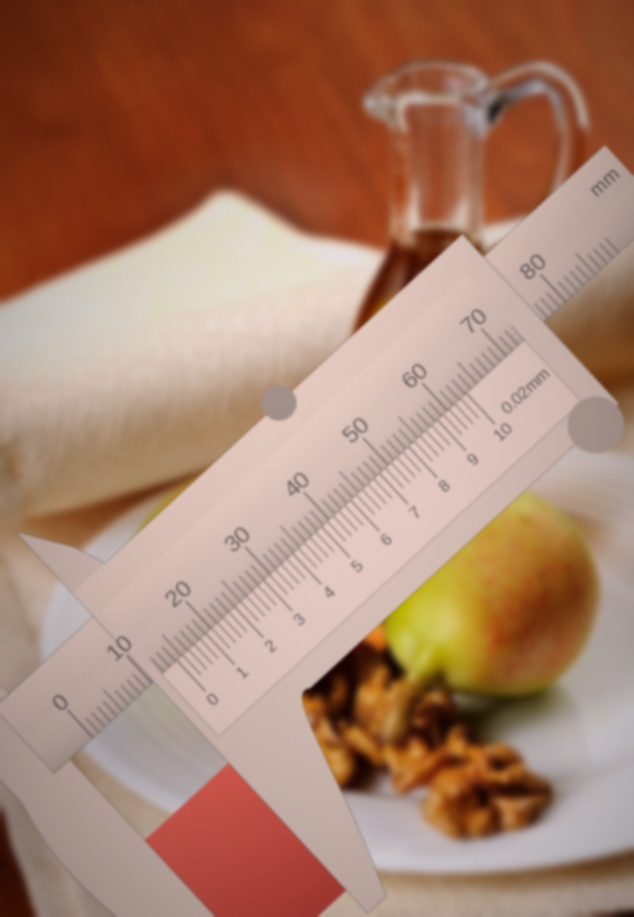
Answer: 14.2 mm
